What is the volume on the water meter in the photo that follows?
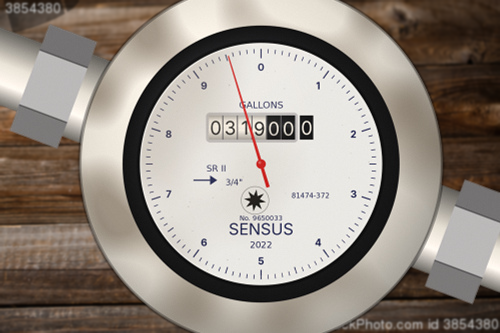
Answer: 318999.5 gal
